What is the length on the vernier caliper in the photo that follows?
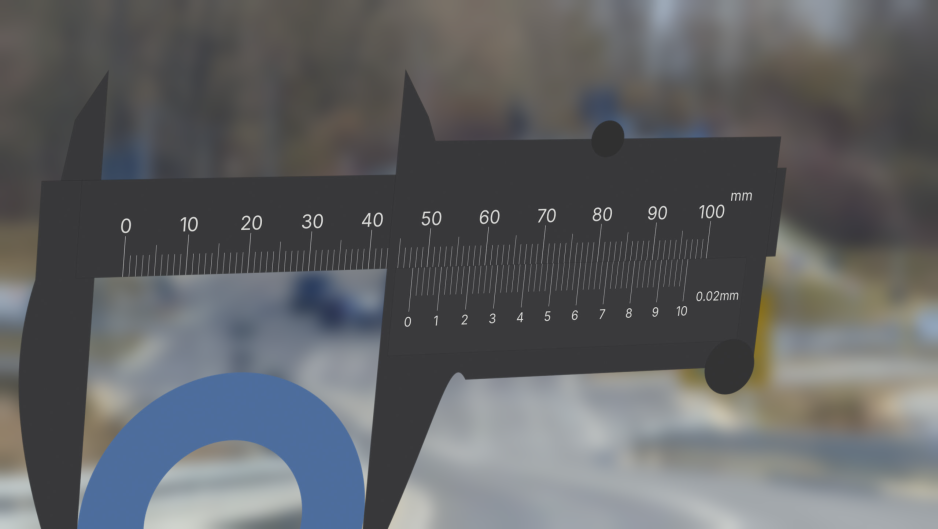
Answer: 47.6 mm
